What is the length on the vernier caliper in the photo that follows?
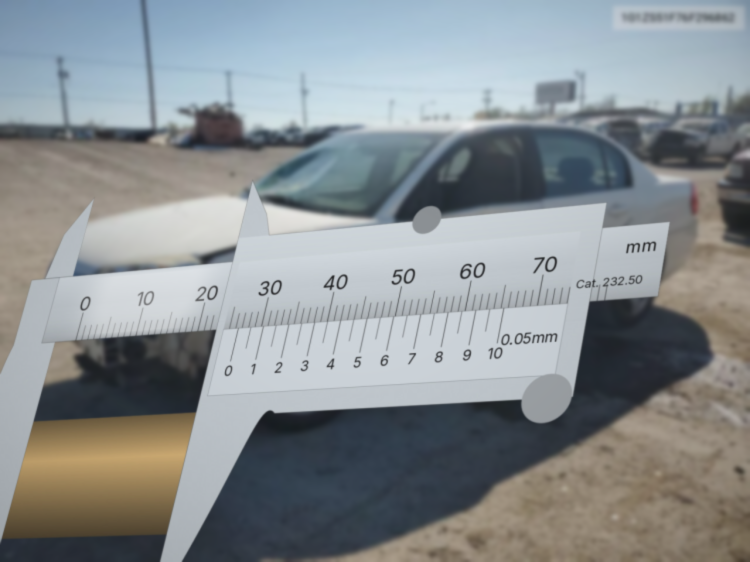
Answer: 26.4 mm
